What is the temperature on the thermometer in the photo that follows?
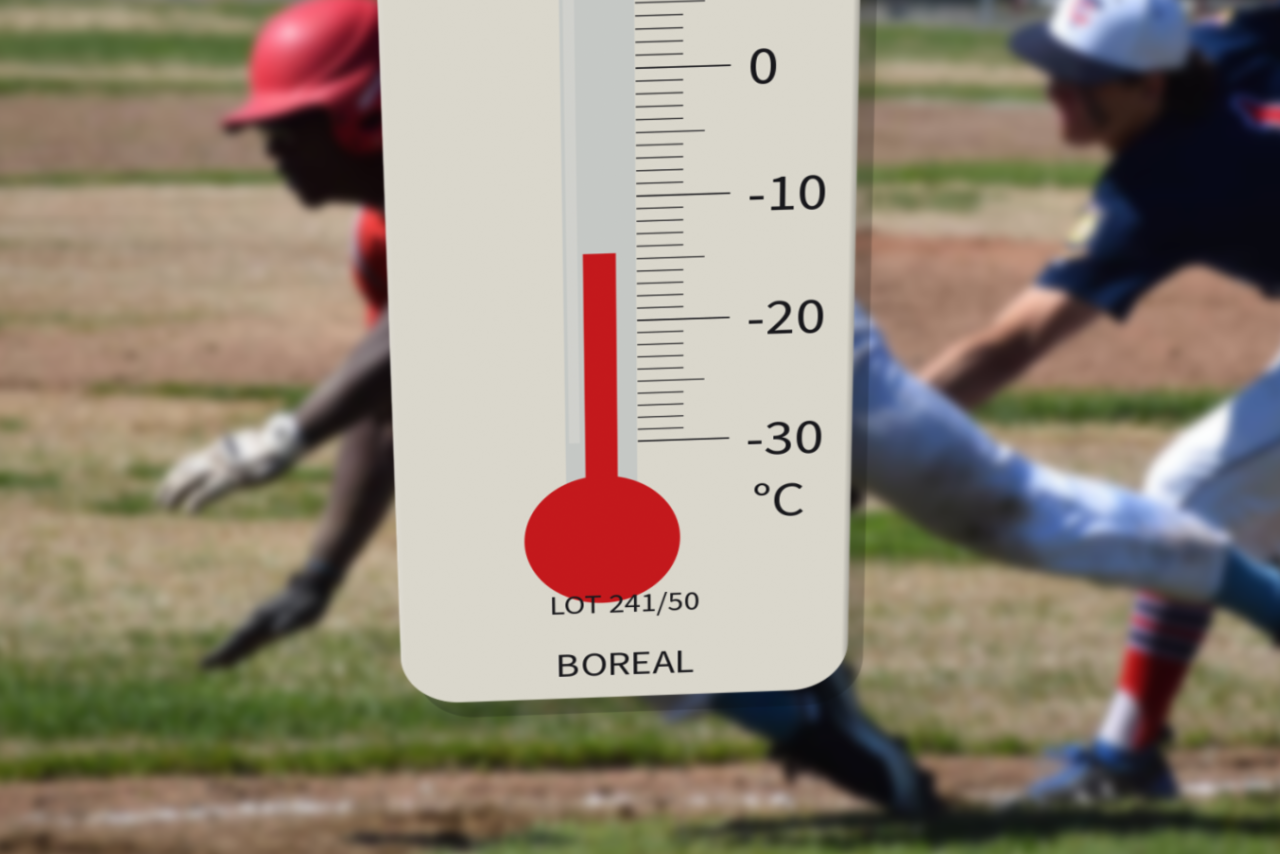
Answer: -14.5 °C
